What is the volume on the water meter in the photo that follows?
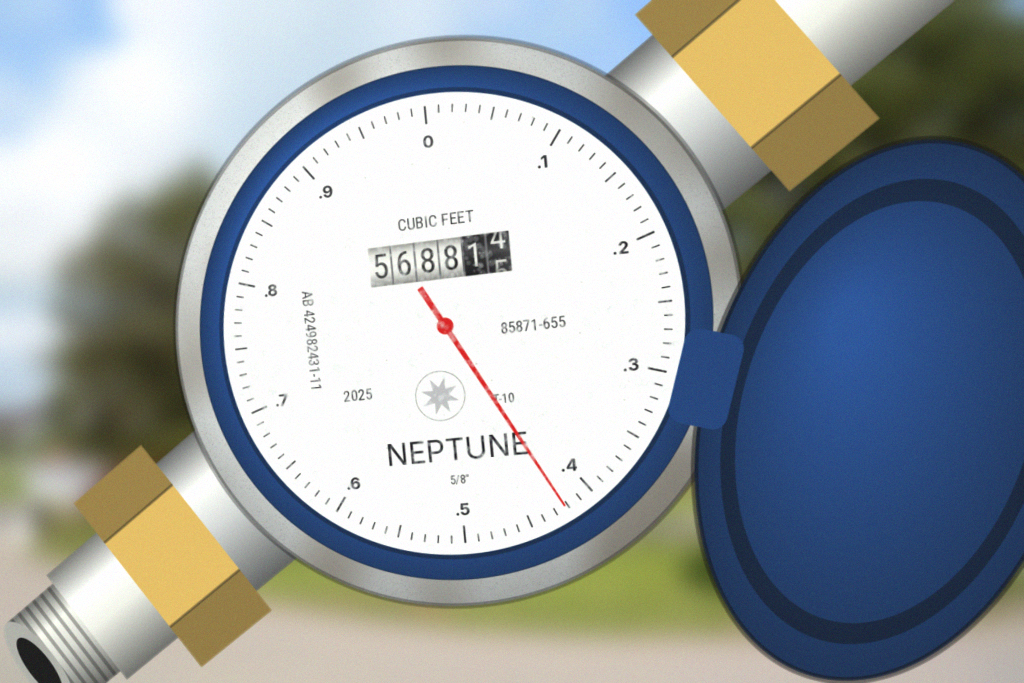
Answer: 568814.42 ft³
